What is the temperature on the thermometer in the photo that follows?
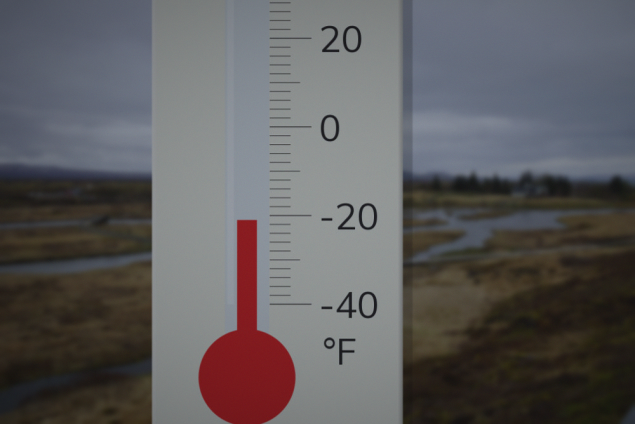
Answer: -21 °F
